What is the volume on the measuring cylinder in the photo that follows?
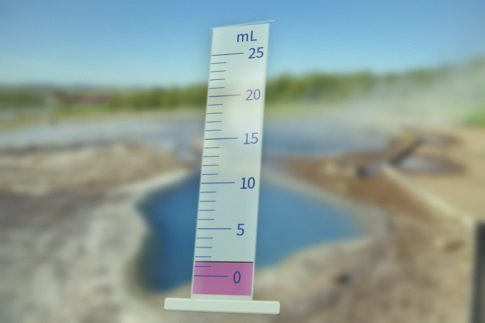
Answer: 1.5 mL
